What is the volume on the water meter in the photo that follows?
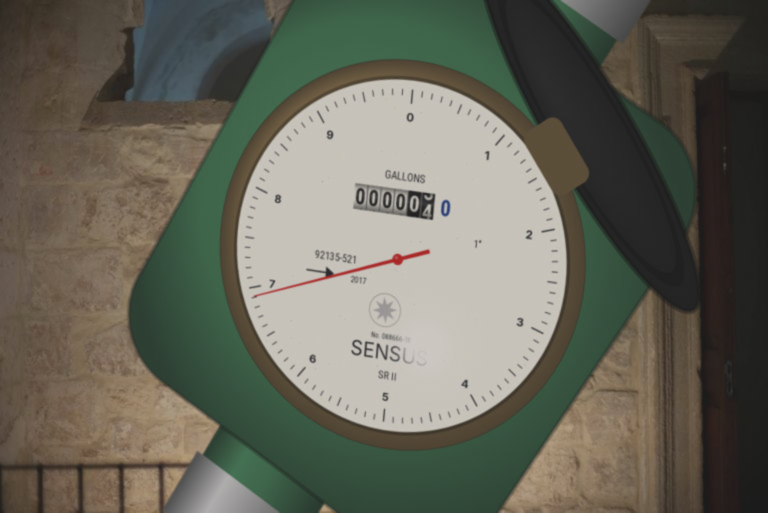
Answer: 36.9 gal
